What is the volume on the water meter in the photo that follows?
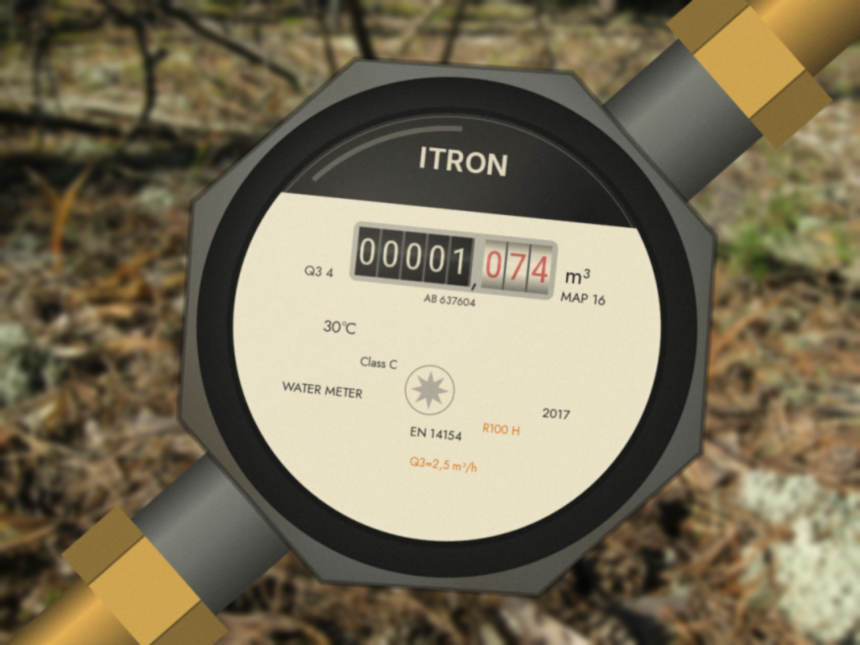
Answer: 1.074 m³
